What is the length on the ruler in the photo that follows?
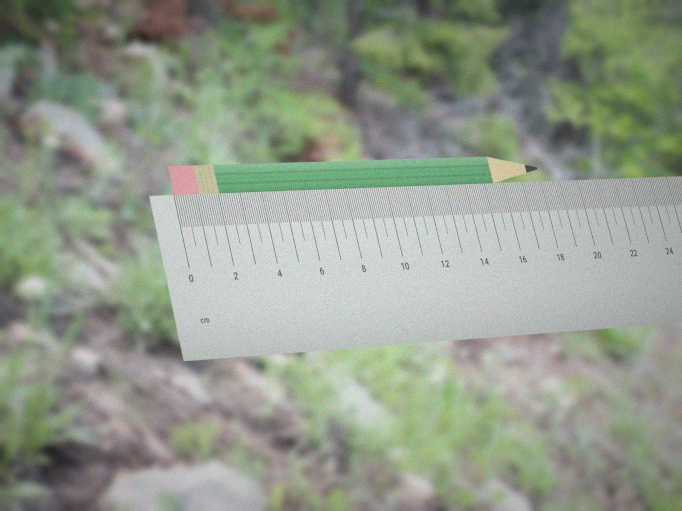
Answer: 18 cm
